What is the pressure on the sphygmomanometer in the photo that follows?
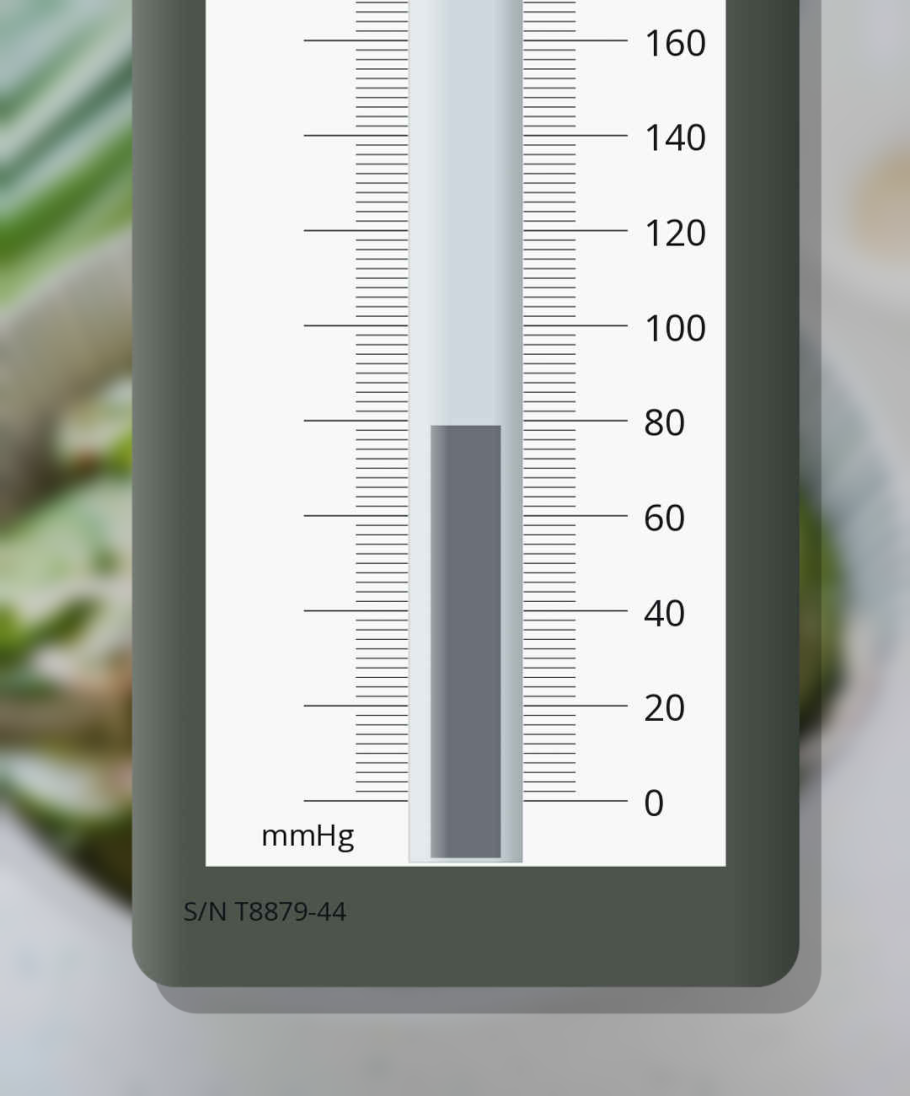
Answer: 79 mmHg
